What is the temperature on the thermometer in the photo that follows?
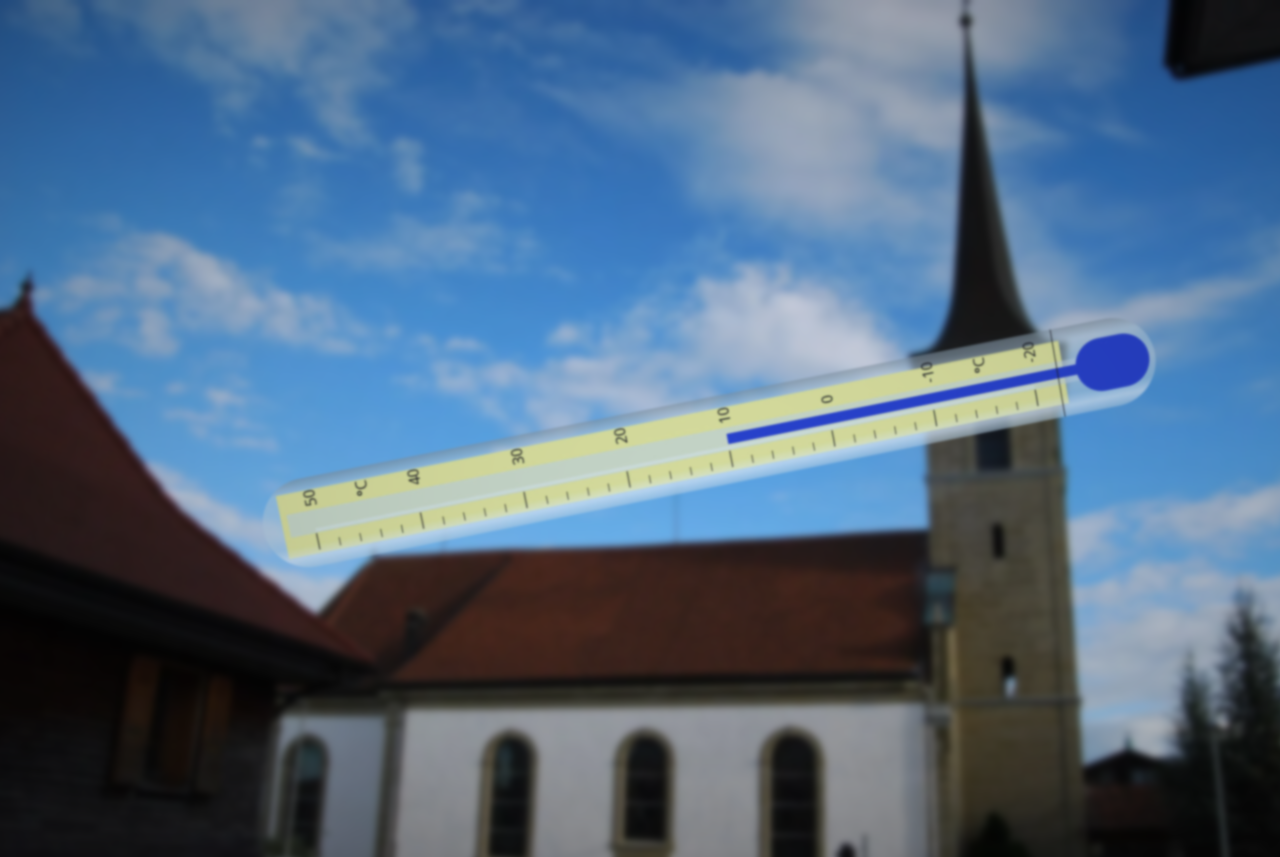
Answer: 10 °C
